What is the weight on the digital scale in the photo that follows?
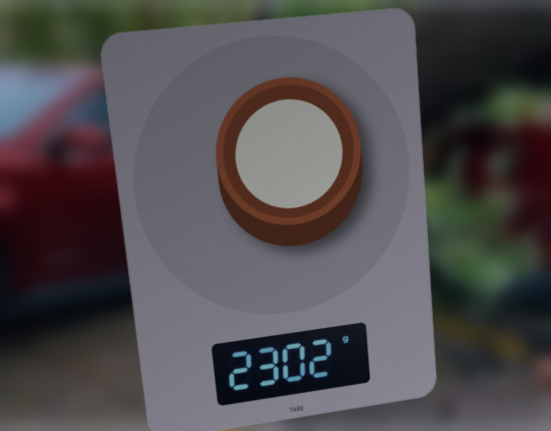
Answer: 2302 g
